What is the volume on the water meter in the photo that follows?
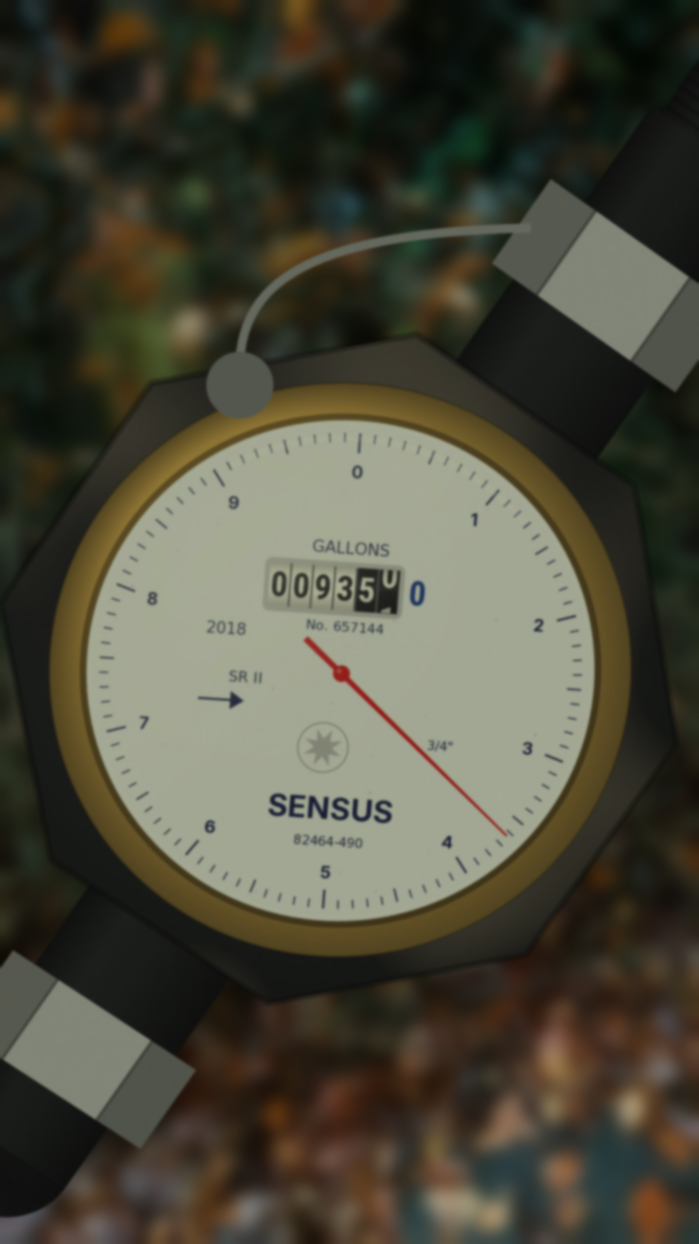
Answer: 93503.6 gal
